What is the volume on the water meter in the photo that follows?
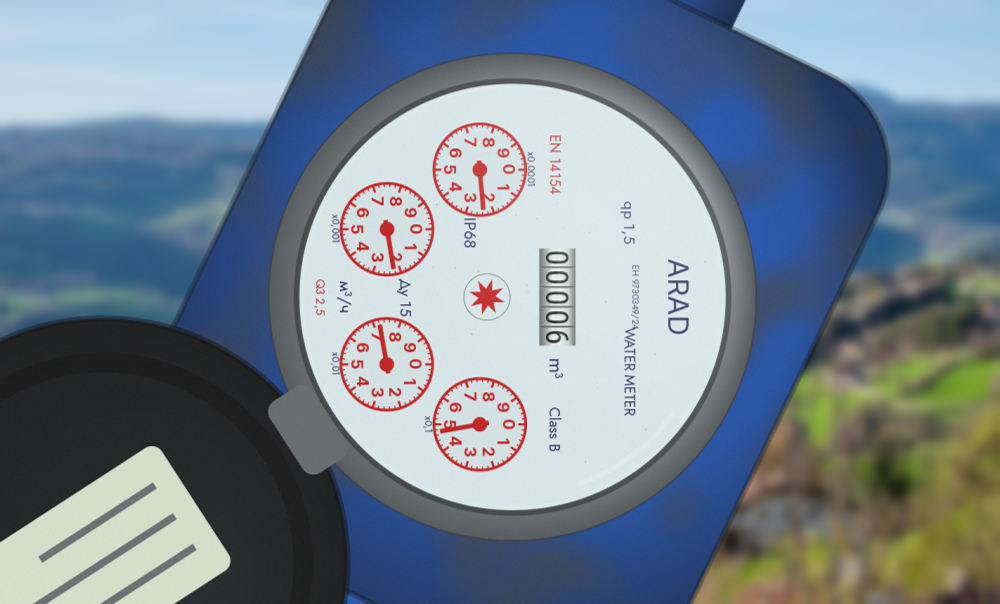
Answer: 6.4722 m³
